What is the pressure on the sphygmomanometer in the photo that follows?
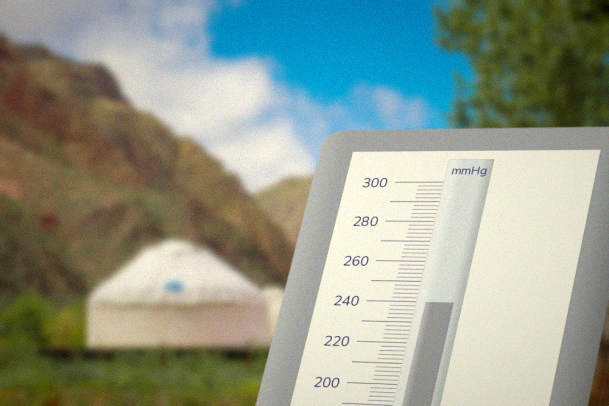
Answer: 240 mmHg
